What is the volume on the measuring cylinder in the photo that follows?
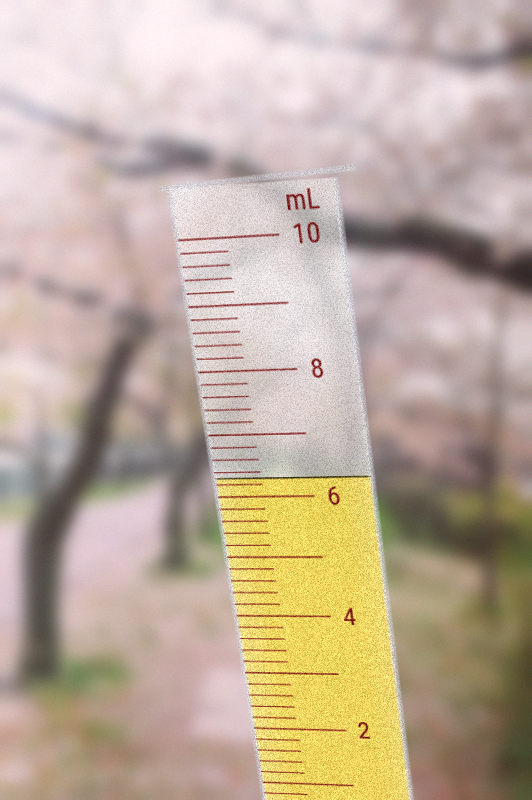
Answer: 6.3 mL
